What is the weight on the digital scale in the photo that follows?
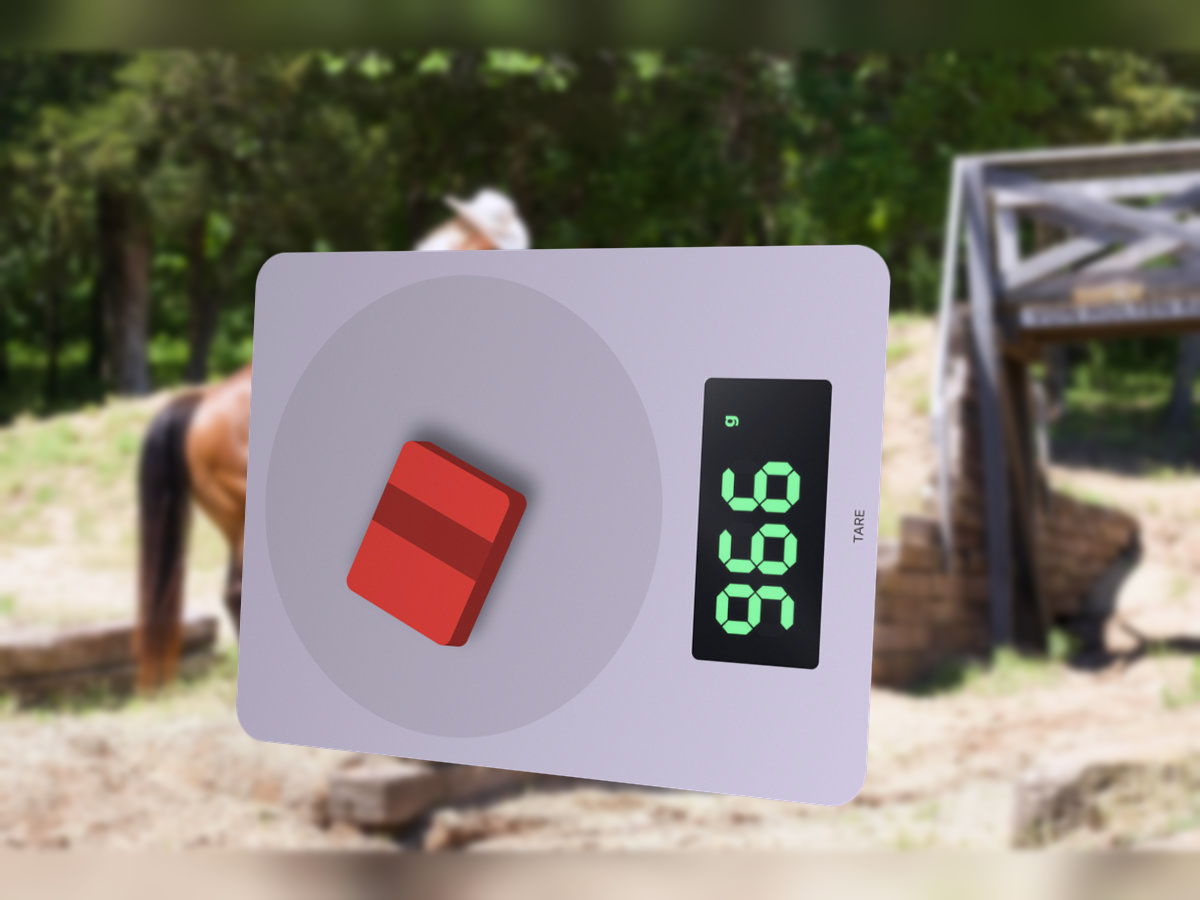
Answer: 966 g
